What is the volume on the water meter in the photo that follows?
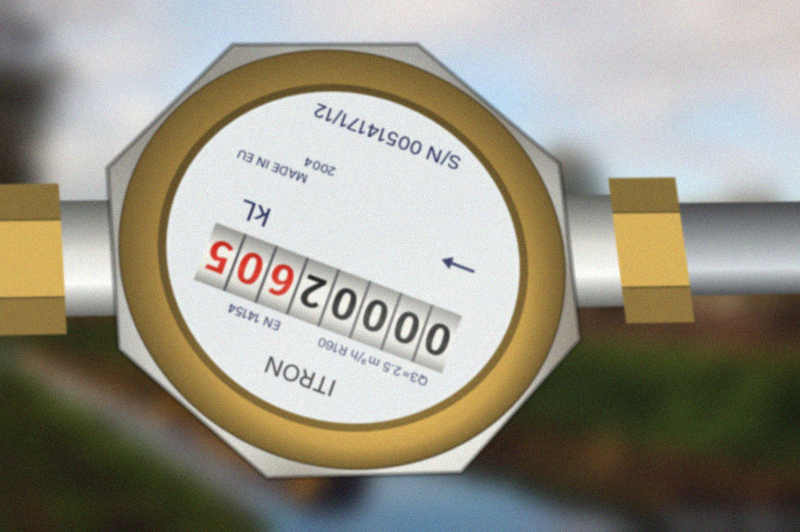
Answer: 2.605 kL
